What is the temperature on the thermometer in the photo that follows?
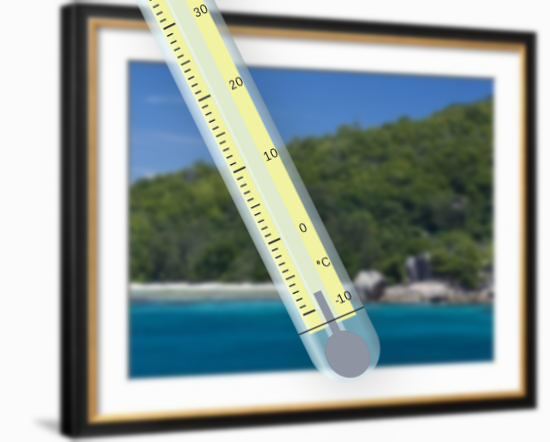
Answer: -8 °C
